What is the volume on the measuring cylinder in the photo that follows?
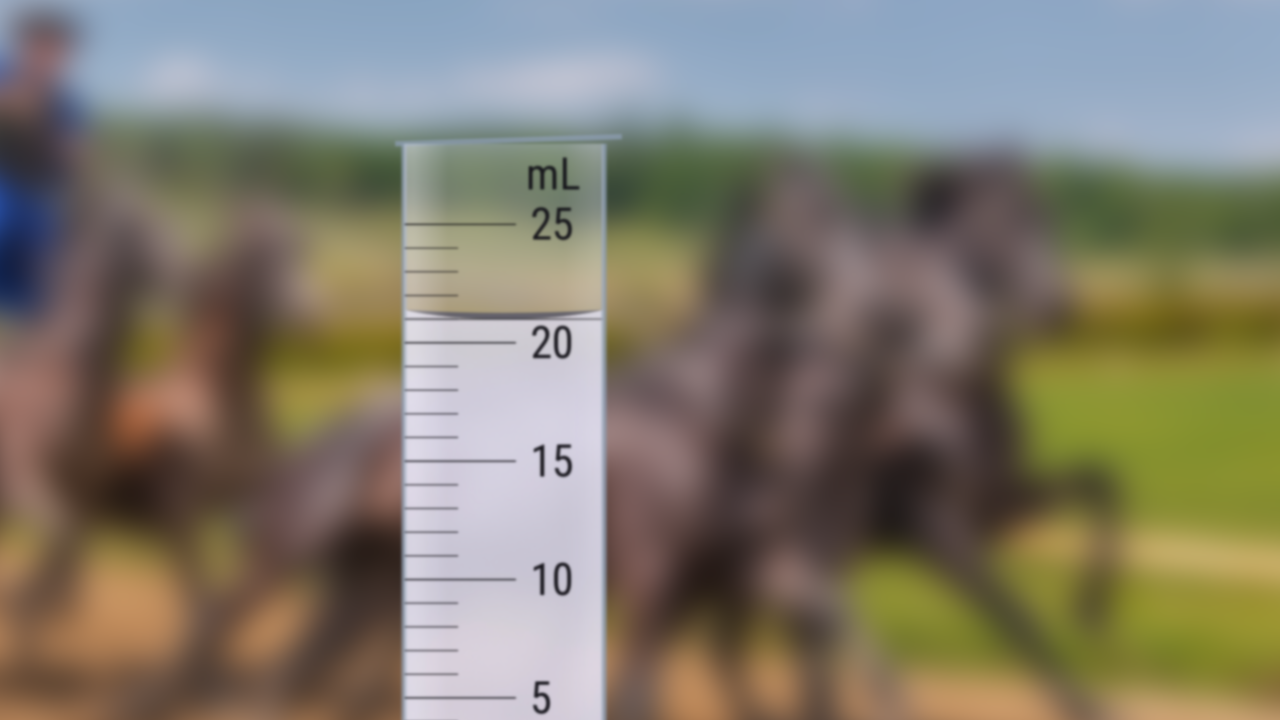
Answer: 21 mL
